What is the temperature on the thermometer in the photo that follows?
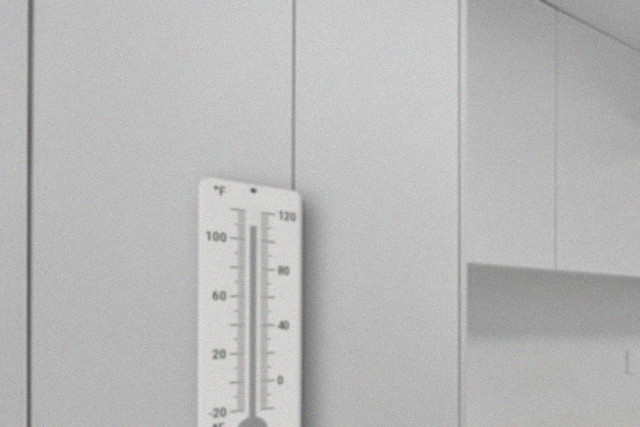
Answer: 110 °F
